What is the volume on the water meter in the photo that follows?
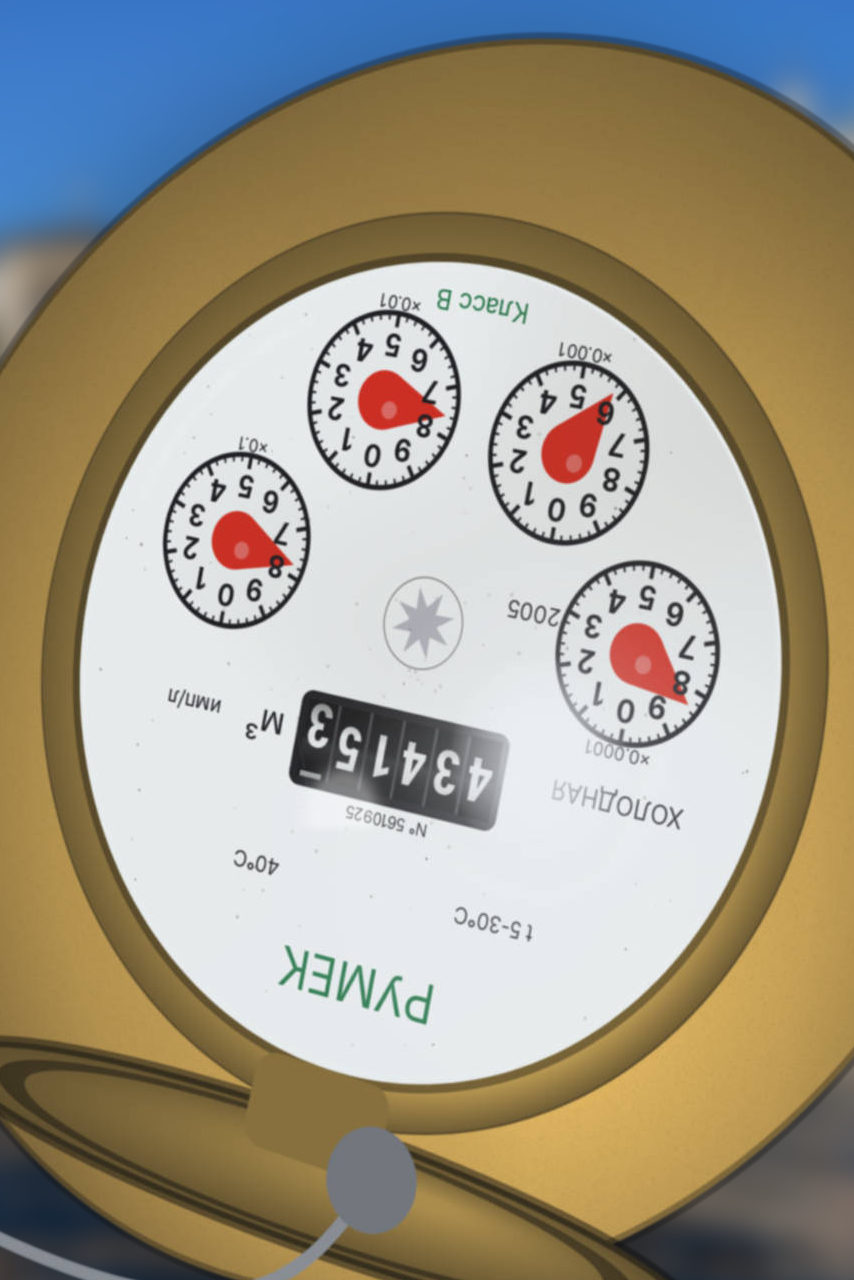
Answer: 434152.7758 m³
